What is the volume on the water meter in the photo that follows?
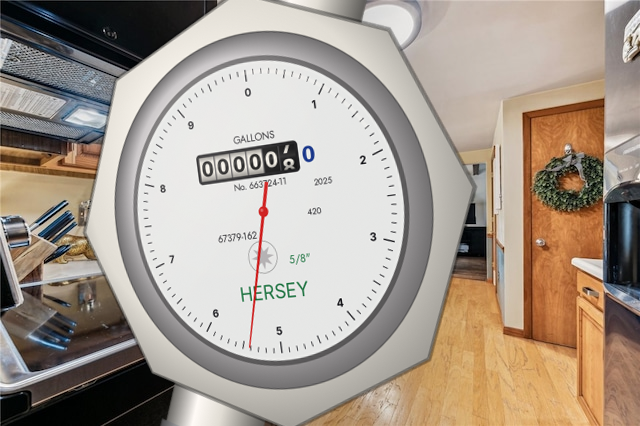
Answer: 75.4 gal
